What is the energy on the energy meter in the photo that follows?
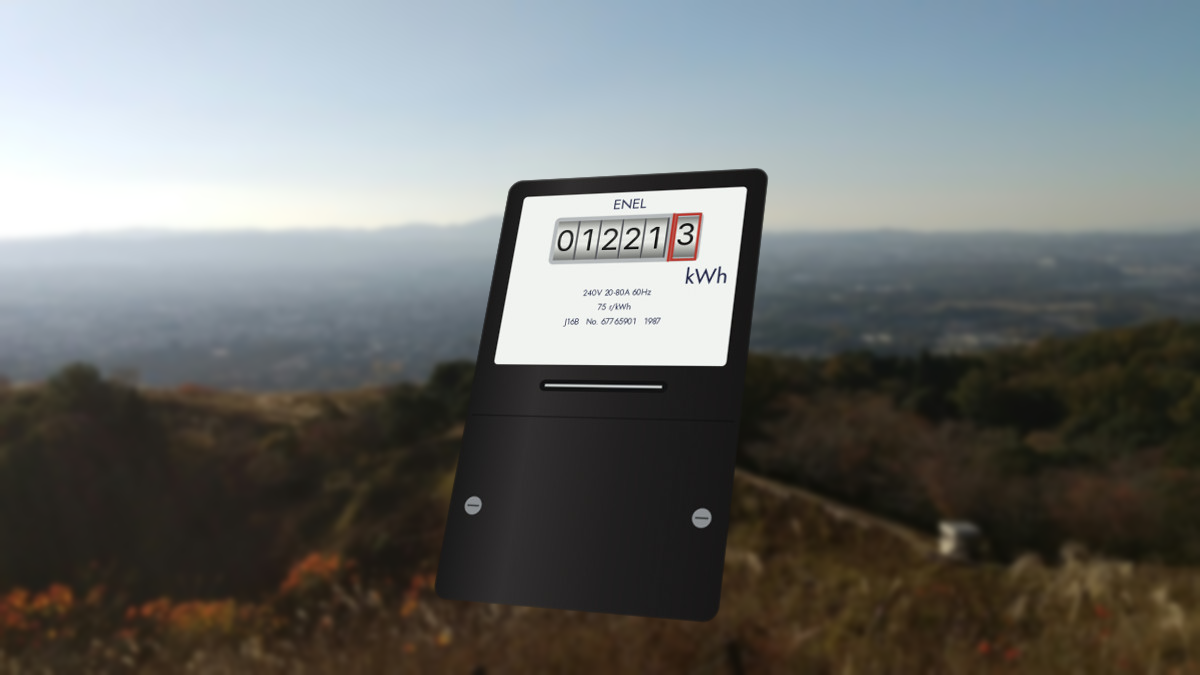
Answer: 1221.3 kWh
